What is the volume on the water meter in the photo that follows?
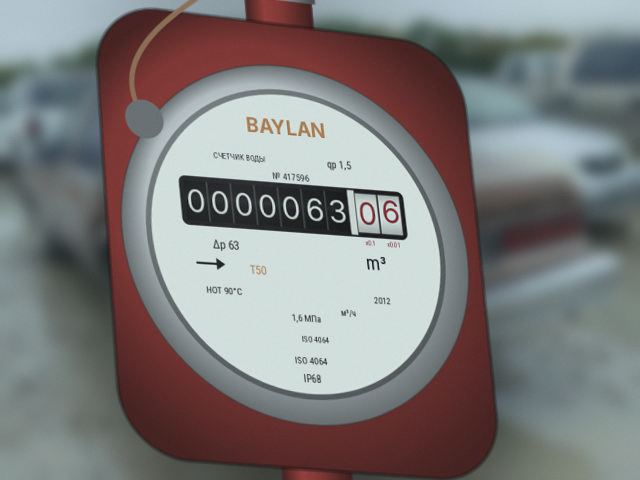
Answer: 63.06 m³
